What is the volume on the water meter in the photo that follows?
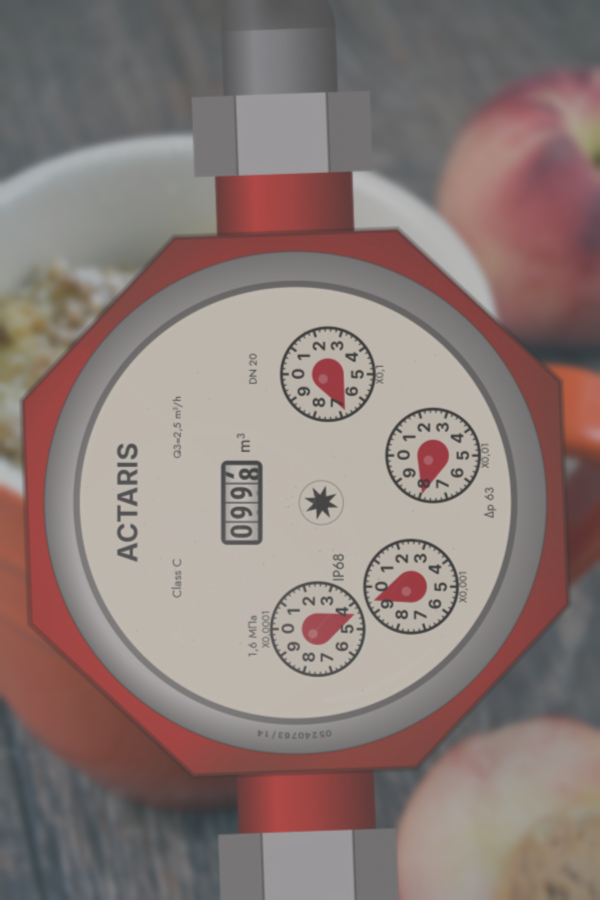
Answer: 997.6794 m³
